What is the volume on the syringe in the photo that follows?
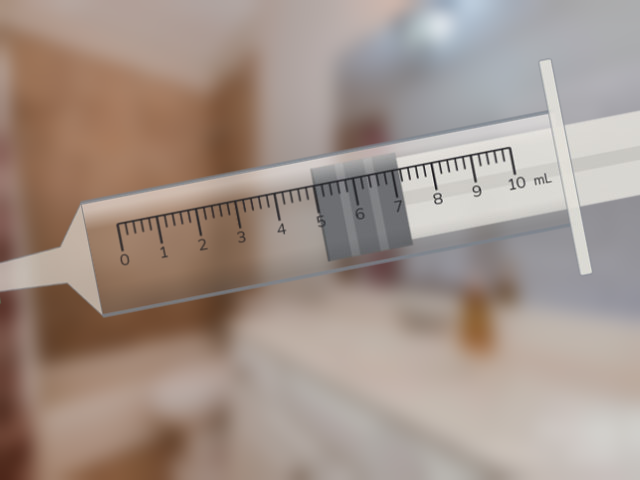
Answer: 5 mL
